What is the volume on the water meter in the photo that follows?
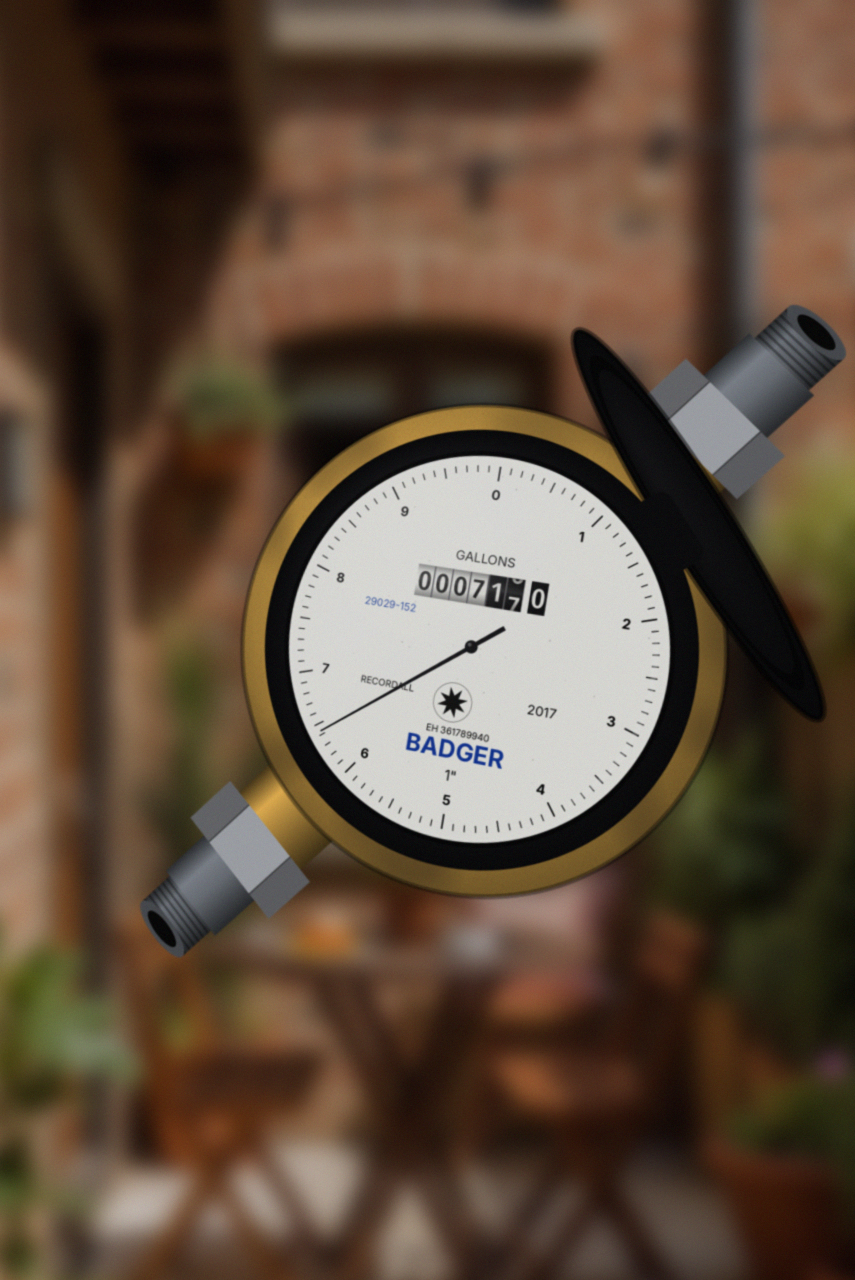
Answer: 7166.4 gal
